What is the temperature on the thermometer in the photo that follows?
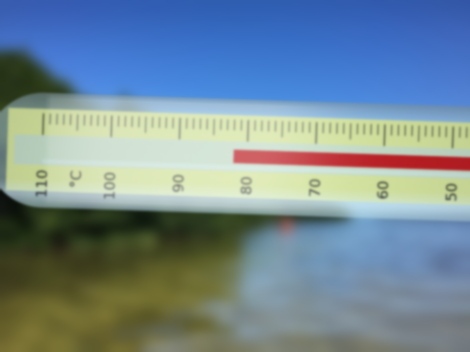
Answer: 82 °C
